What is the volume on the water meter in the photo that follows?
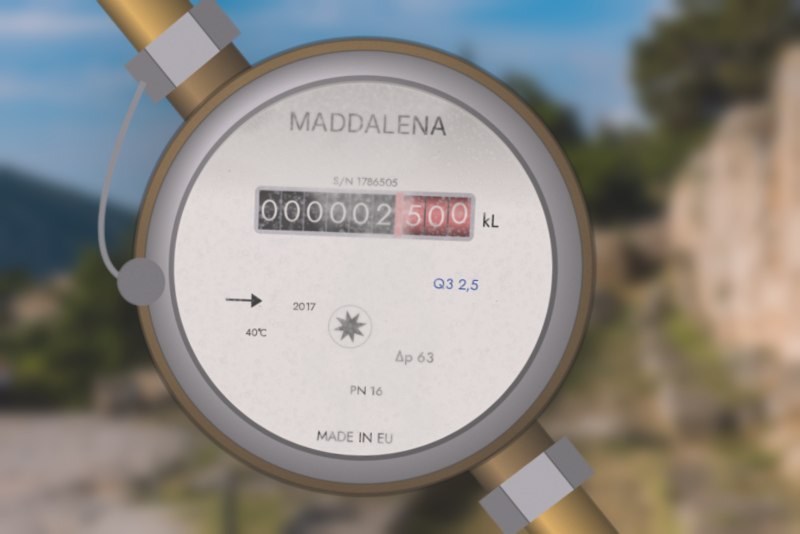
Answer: 2.500 kL
